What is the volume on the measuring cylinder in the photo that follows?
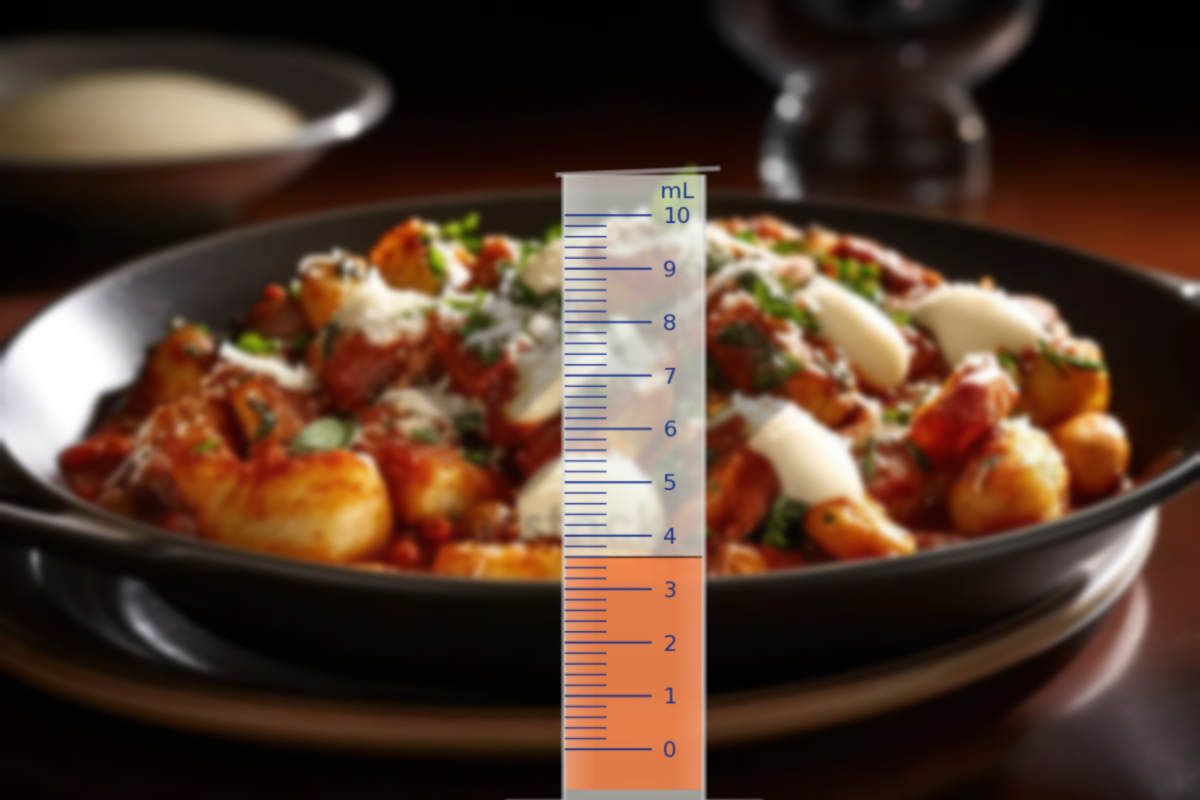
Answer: 3.6 mL
